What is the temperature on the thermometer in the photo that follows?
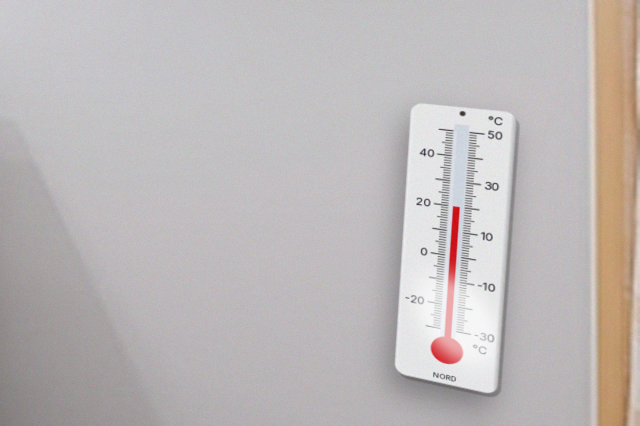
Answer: 20 °C
